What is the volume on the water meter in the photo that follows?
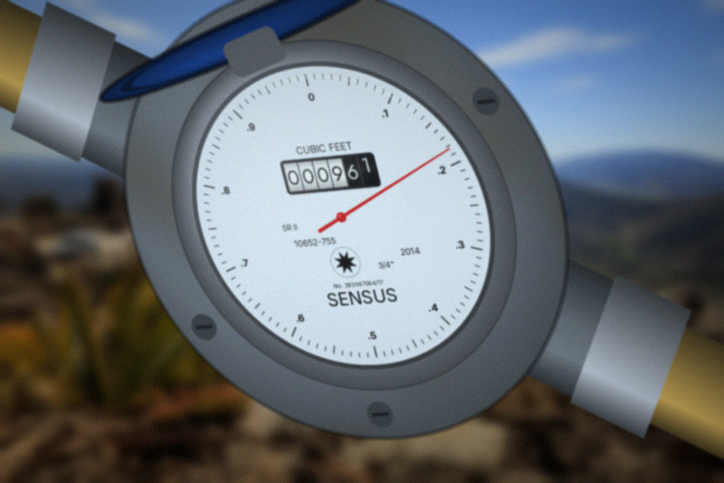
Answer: 961.18 ft³
